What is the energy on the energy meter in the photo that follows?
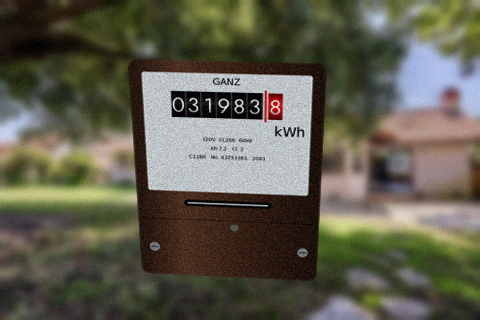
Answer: 31983.8 kWh
